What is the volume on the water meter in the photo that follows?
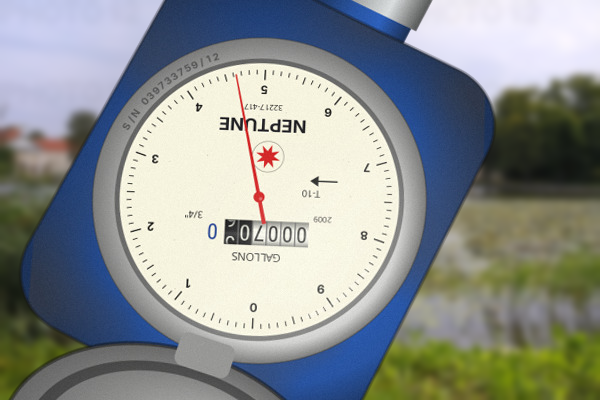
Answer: 7054.6 gal
